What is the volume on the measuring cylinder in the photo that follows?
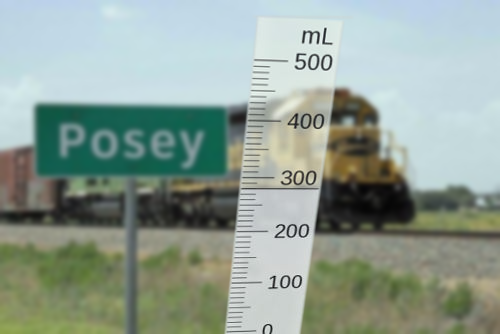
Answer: 280 mL
